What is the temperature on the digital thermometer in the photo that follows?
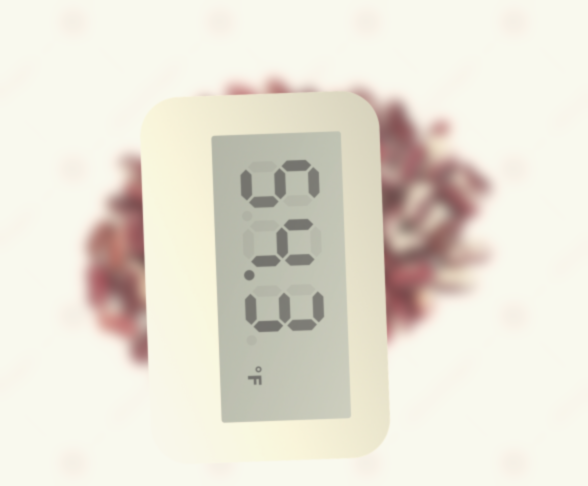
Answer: 54.3 °F
